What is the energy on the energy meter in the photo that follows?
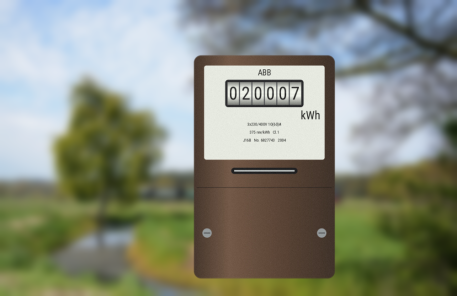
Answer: 20007 kWh
